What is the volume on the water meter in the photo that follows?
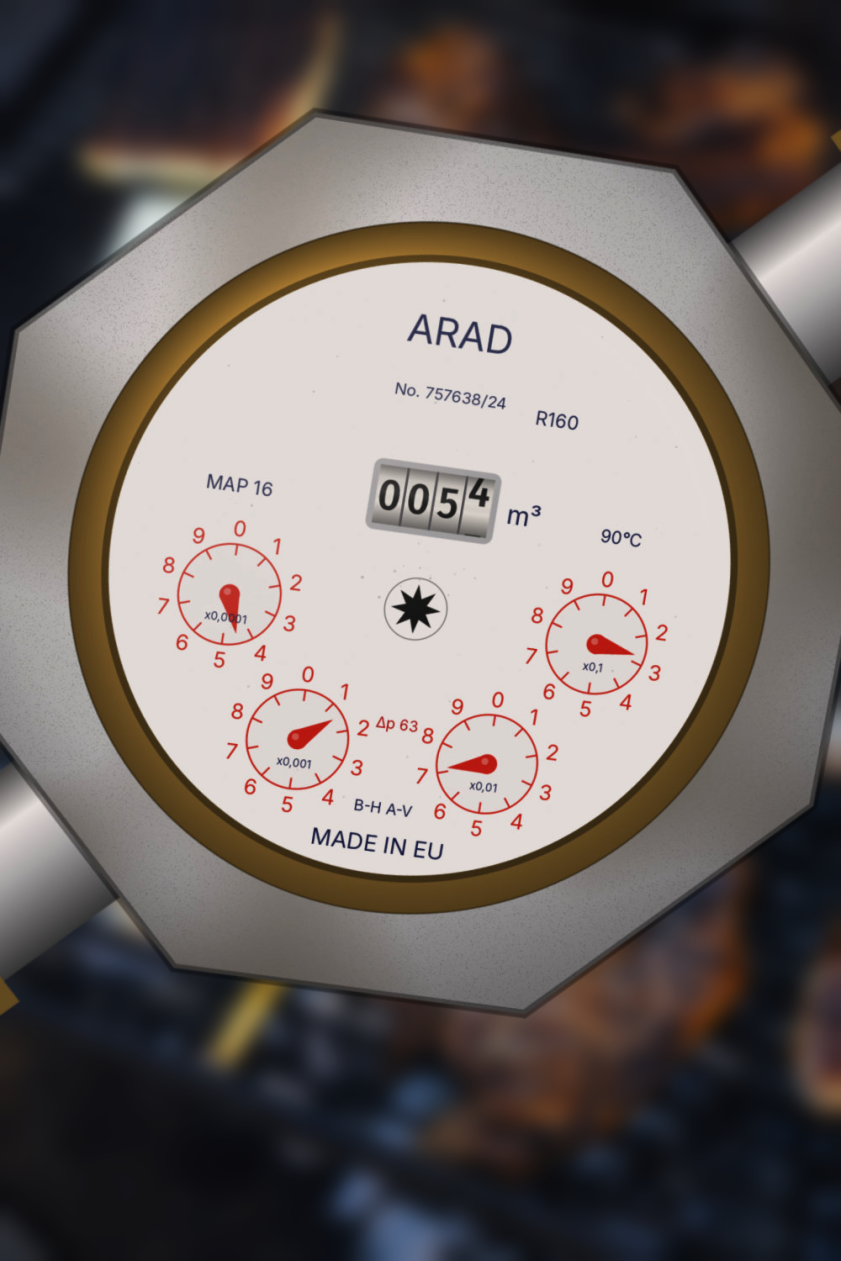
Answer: 54.2714 m³
